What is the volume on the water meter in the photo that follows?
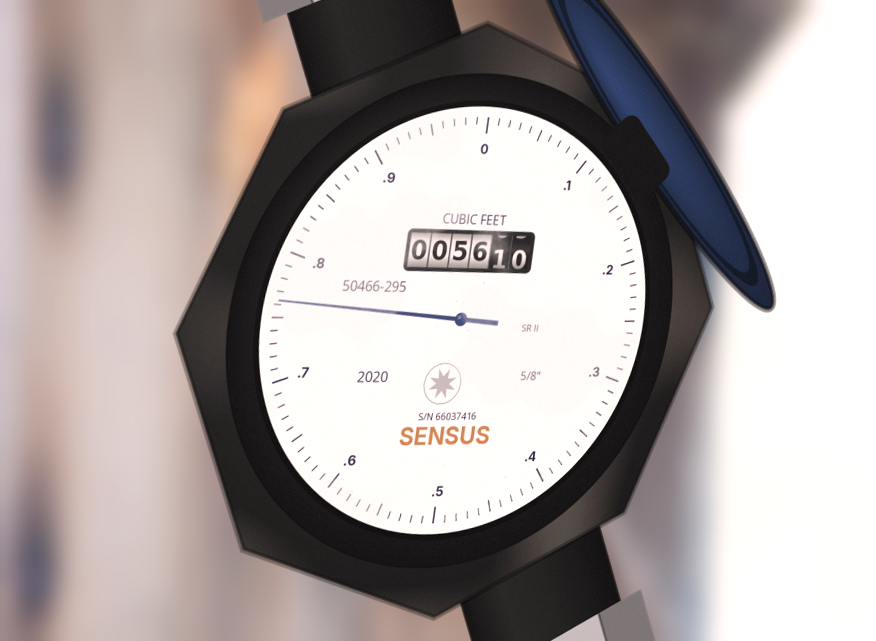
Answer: 5609.76 ft³
